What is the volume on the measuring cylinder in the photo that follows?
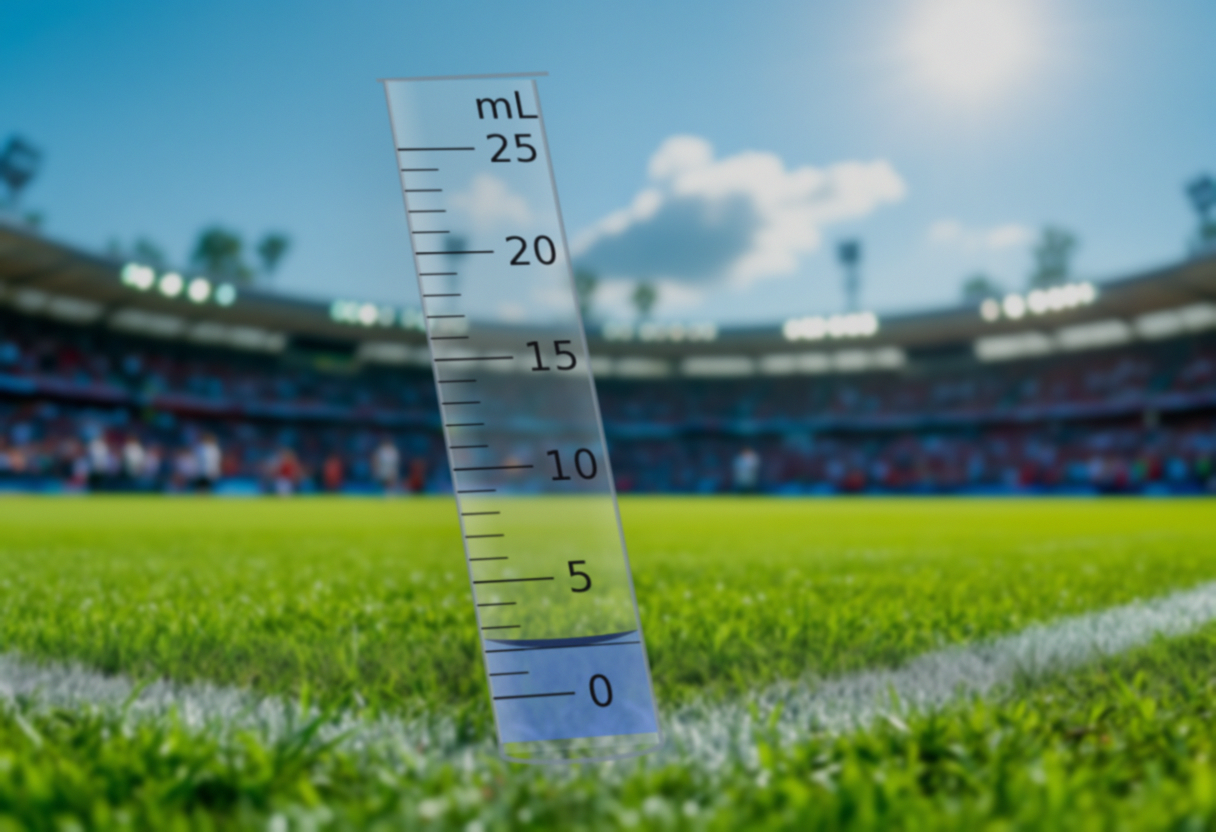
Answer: 2 mL
